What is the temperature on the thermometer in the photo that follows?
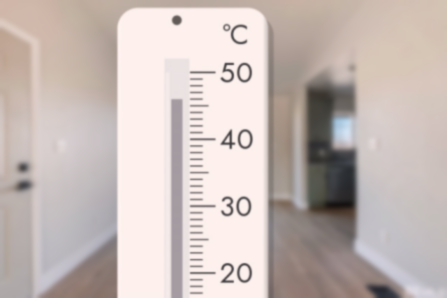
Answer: 46 °C
